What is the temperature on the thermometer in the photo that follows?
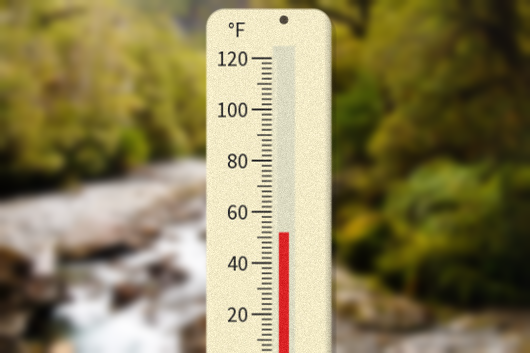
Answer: 52 °F
